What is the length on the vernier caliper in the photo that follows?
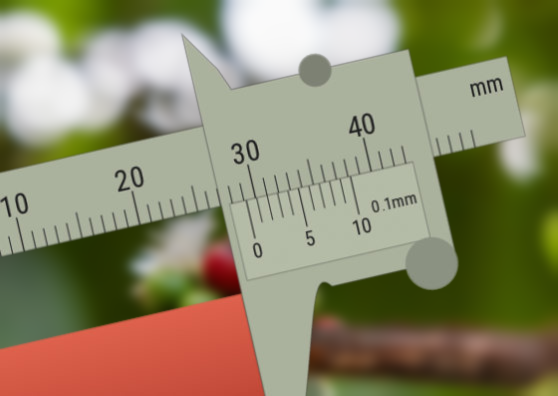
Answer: 29.2 mm
